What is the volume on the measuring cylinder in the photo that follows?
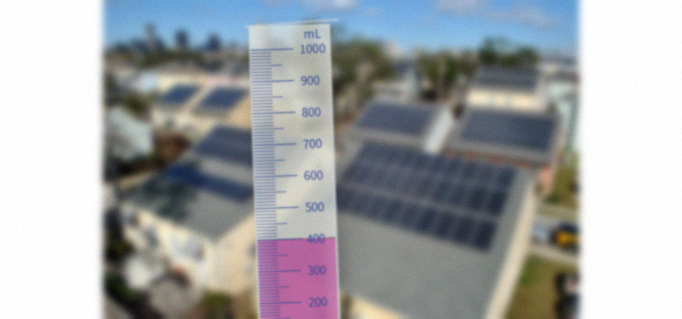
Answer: 400 mL
